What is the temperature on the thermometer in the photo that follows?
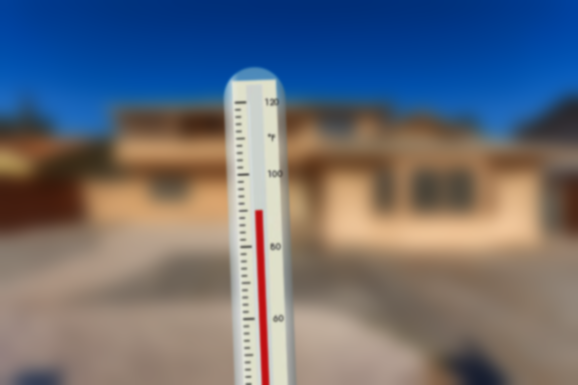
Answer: 90 °F
